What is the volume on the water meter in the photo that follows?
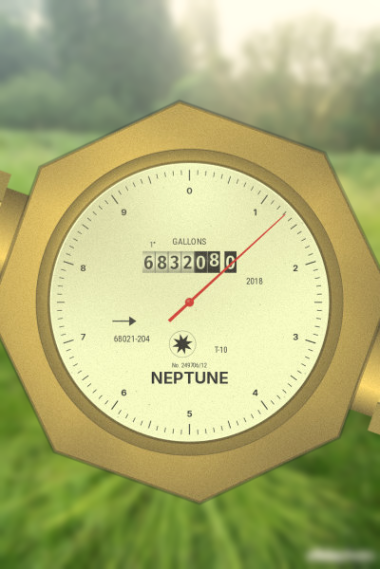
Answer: 6832081.3 gal
